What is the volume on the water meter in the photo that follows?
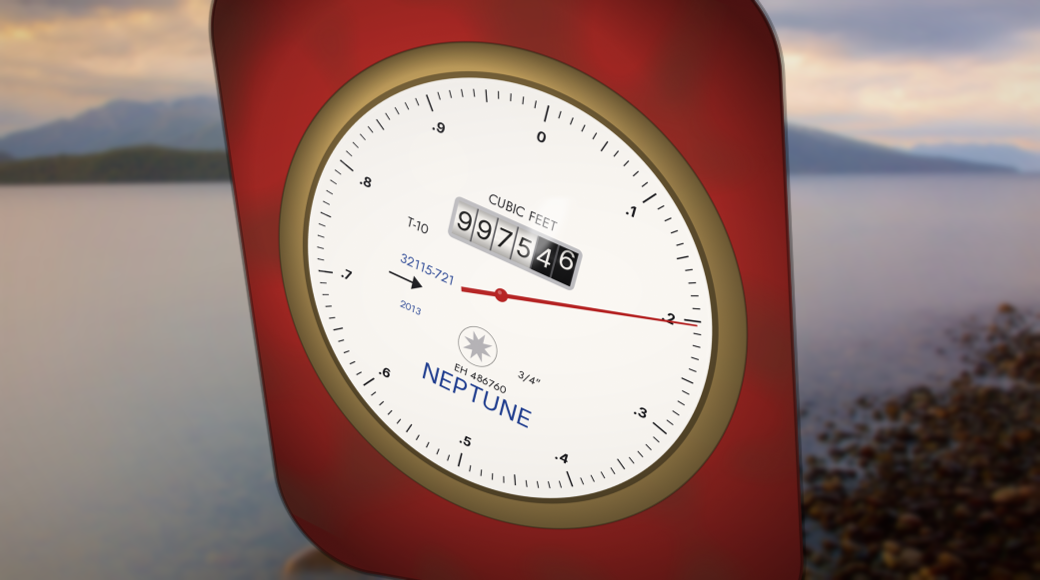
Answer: 997546.20 ft³
